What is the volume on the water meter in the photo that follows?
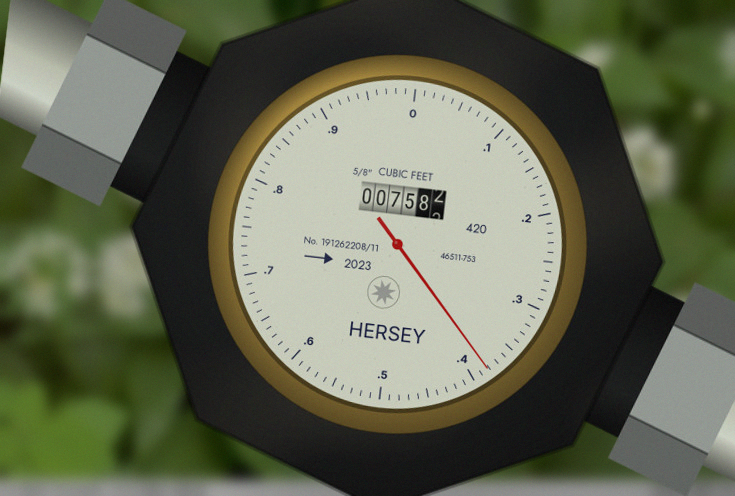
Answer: 7582.38 ft³
